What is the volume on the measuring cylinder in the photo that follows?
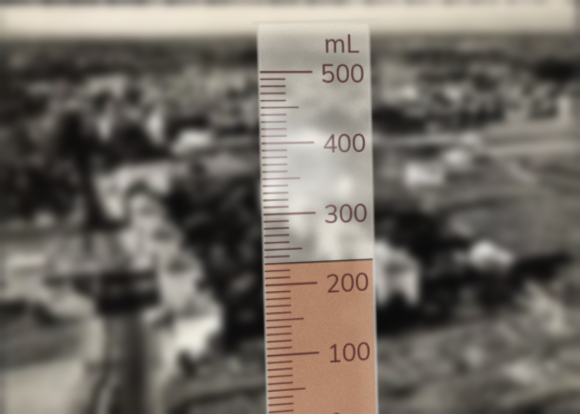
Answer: 230 mL
